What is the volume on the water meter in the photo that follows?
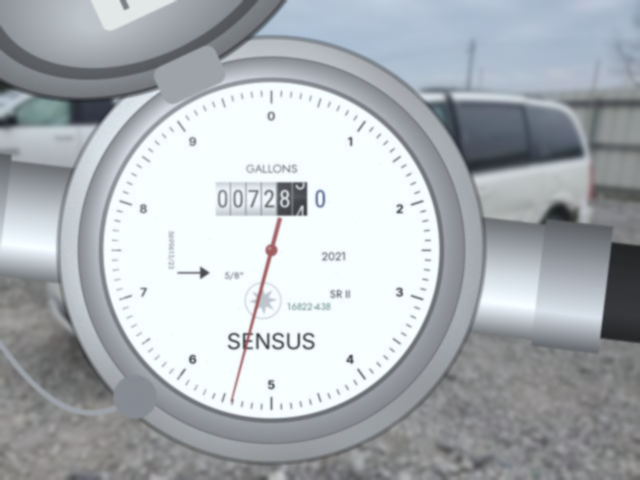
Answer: 72835.4 gal
